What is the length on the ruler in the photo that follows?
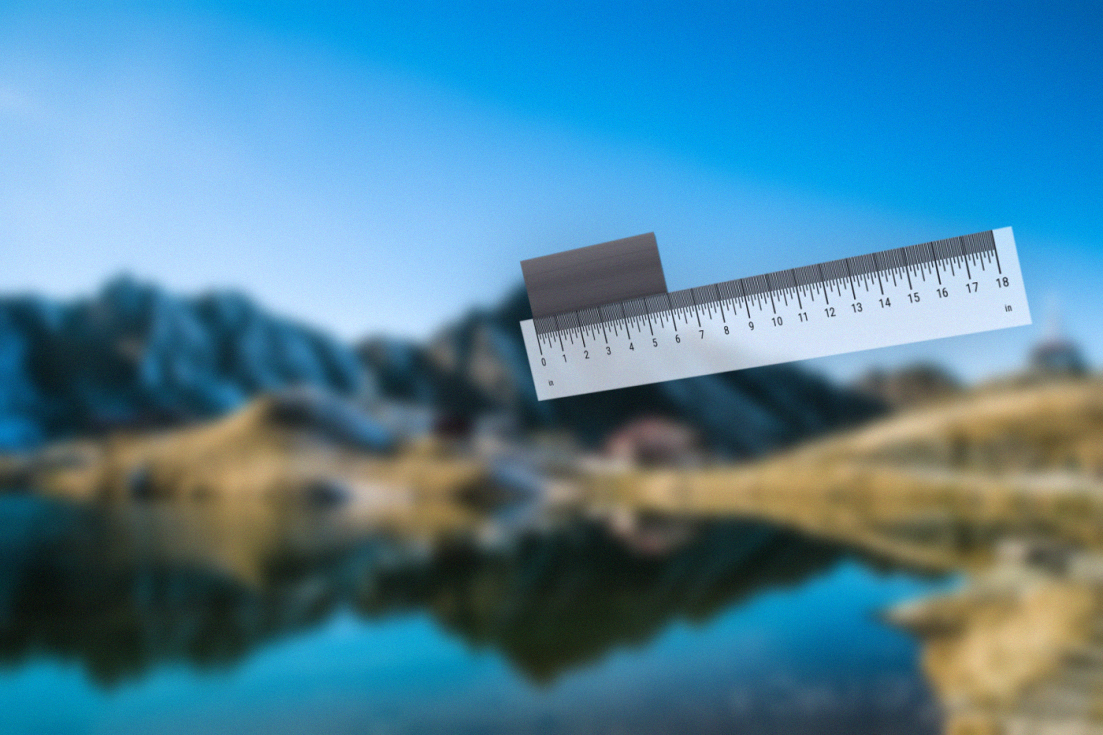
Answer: 6 in
